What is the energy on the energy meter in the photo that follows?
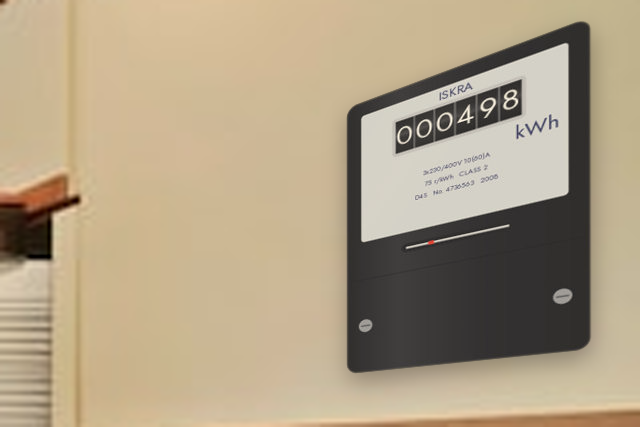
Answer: 498 kWh
